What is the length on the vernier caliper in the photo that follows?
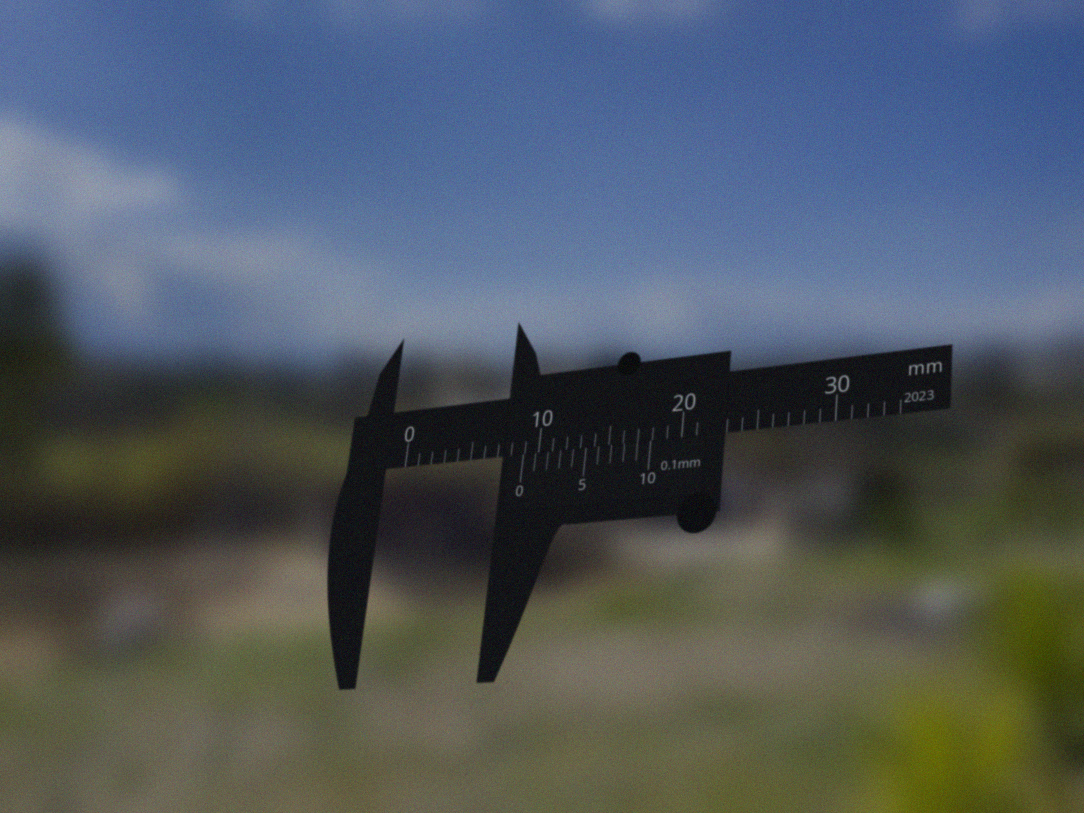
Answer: 8.9 mm
